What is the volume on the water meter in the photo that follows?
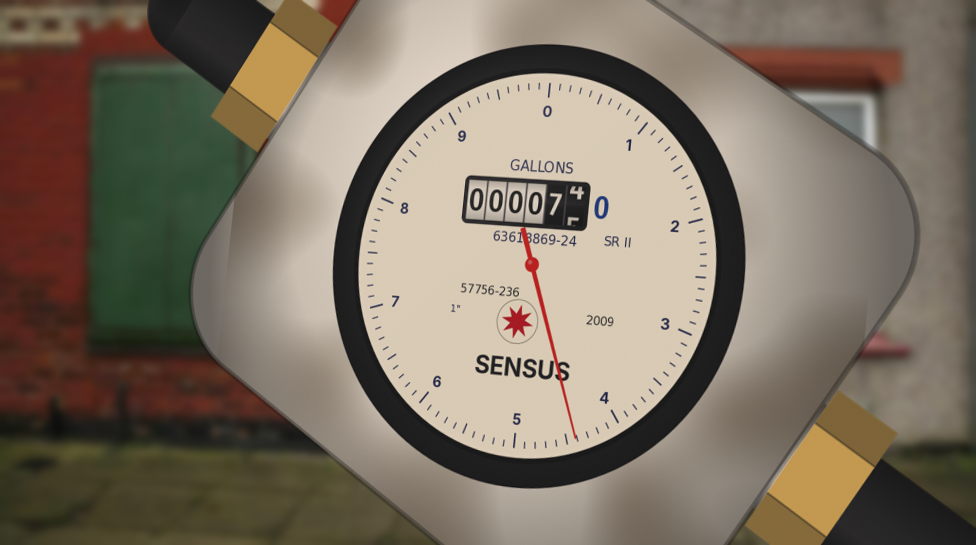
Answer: 744.4 gal
